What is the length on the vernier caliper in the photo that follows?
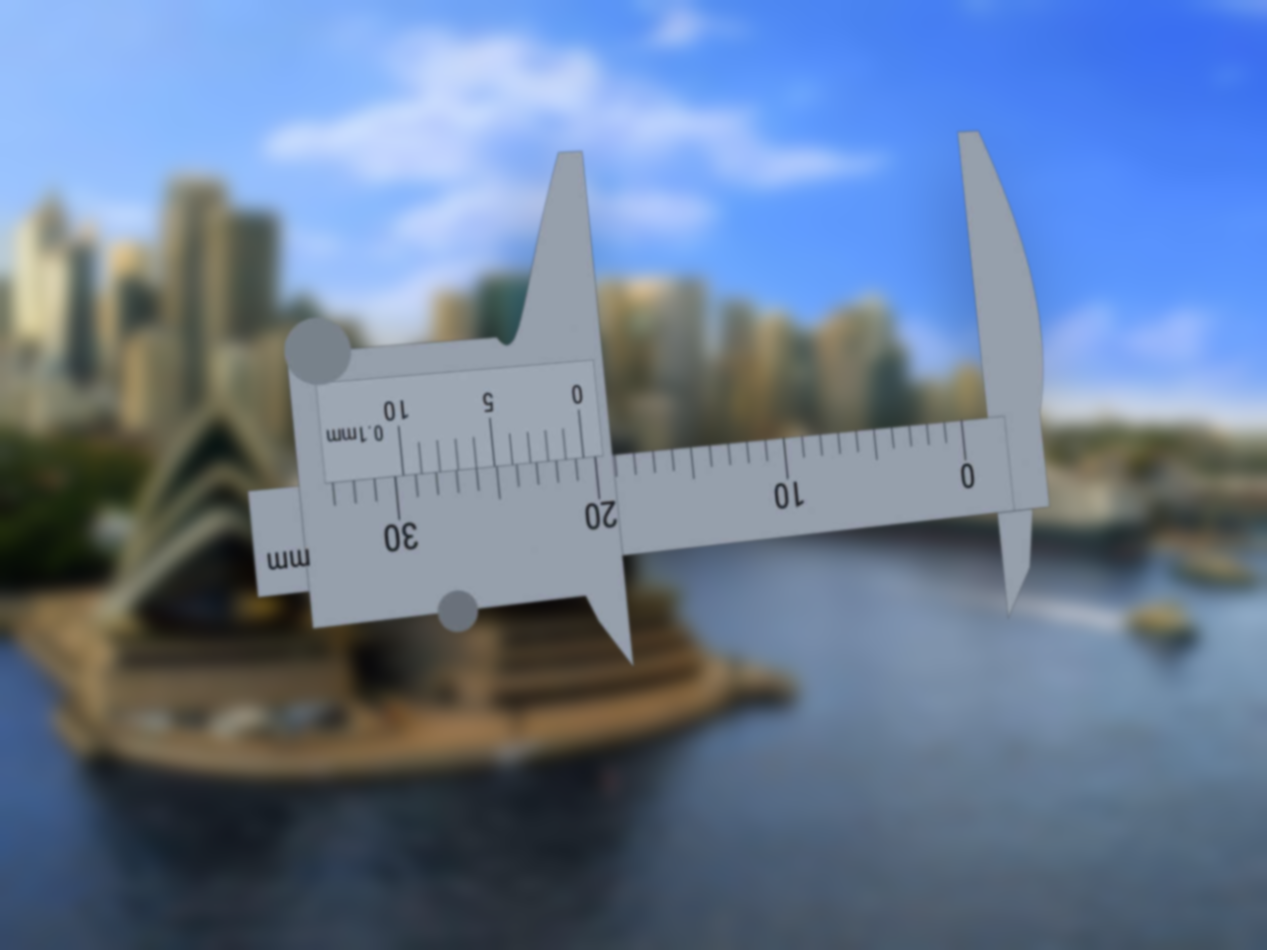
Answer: 20.6 mm
